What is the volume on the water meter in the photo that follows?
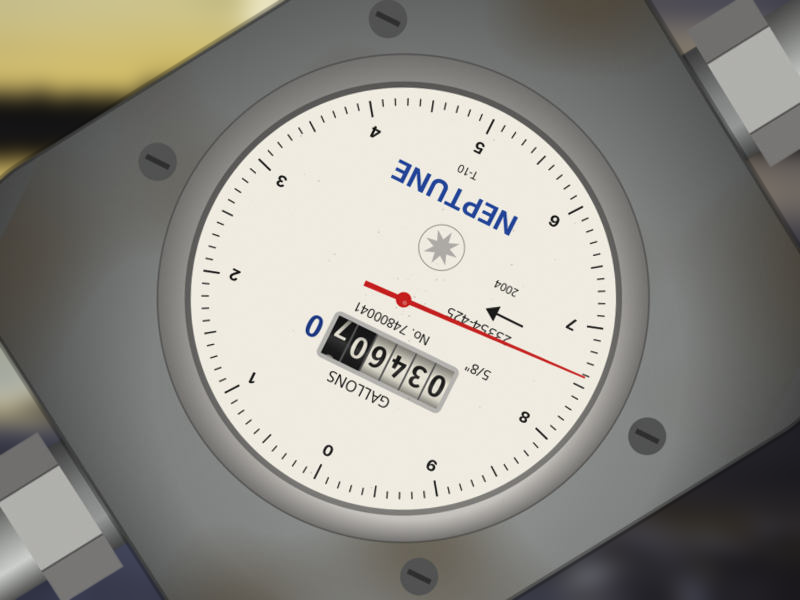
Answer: 346067.4 gal
